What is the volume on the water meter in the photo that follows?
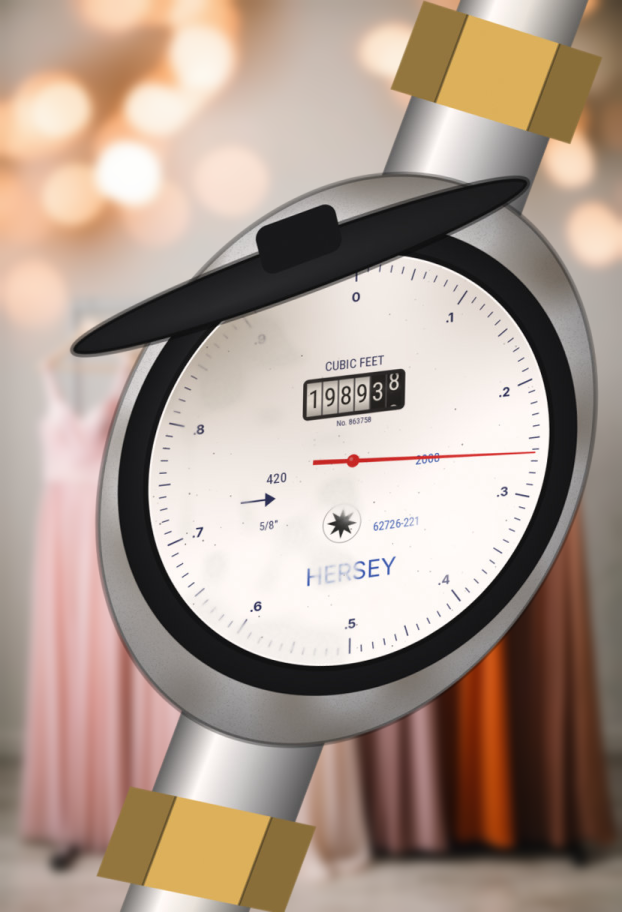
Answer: 198938.26 ft³
